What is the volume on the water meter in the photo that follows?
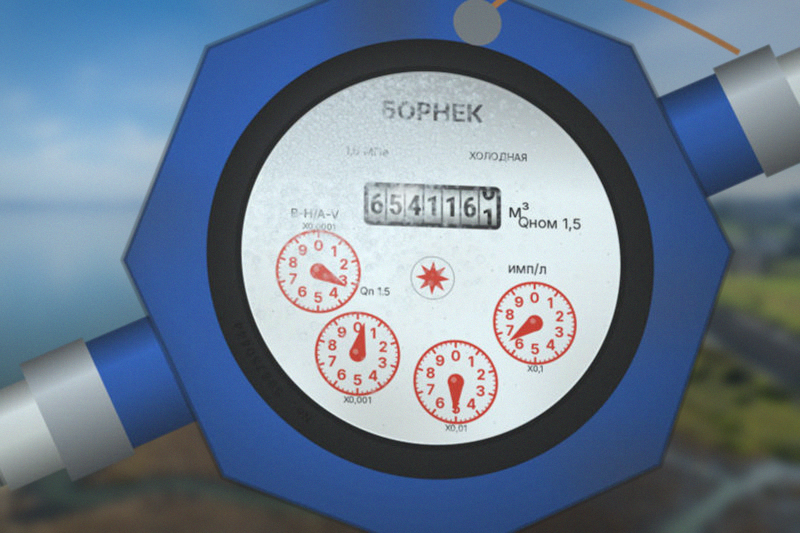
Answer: 6541160.6503 m³
